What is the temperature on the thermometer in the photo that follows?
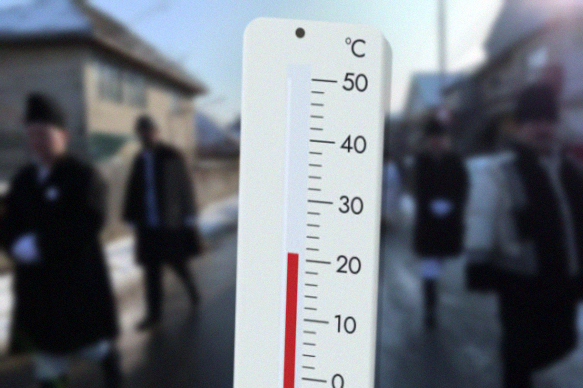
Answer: 21 °C
